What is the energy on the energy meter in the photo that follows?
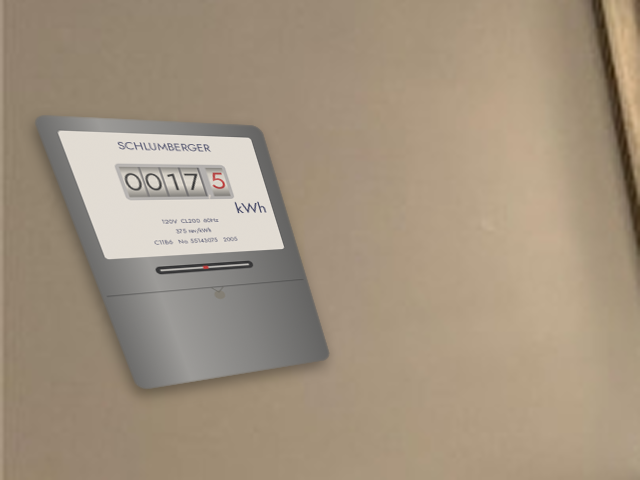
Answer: 17.5 kWh
